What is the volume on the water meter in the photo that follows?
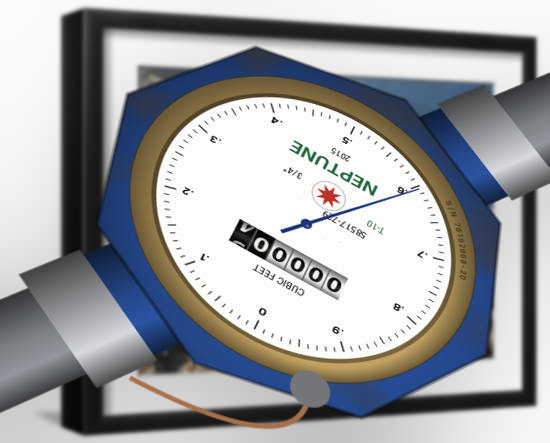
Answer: 3.60 ft³
